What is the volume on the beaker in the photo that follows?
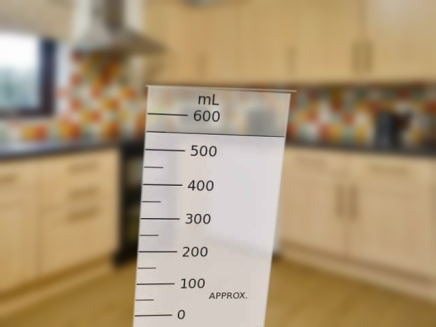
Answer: 550 mL
